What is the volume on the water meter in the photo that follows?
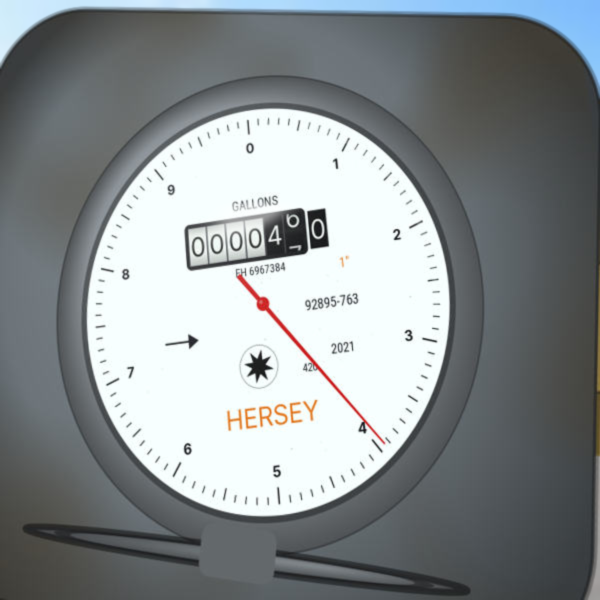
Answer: 463.9 gal
